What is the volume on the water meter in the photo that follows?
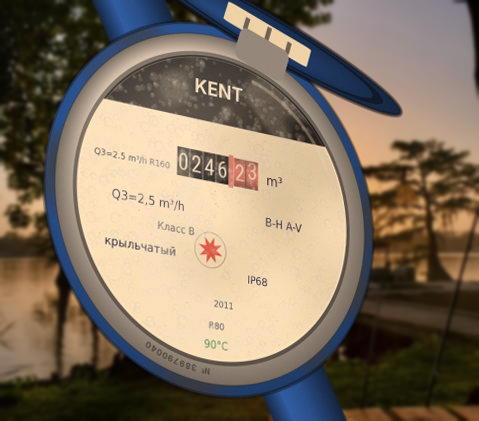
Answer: 246.23 m³
